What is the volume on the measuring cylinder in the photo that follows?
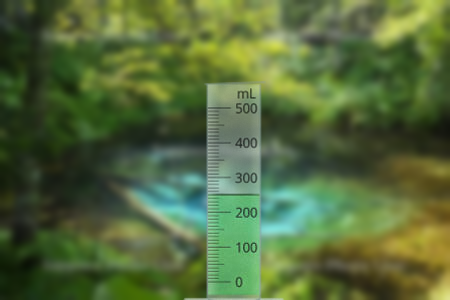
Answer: 250 mL
